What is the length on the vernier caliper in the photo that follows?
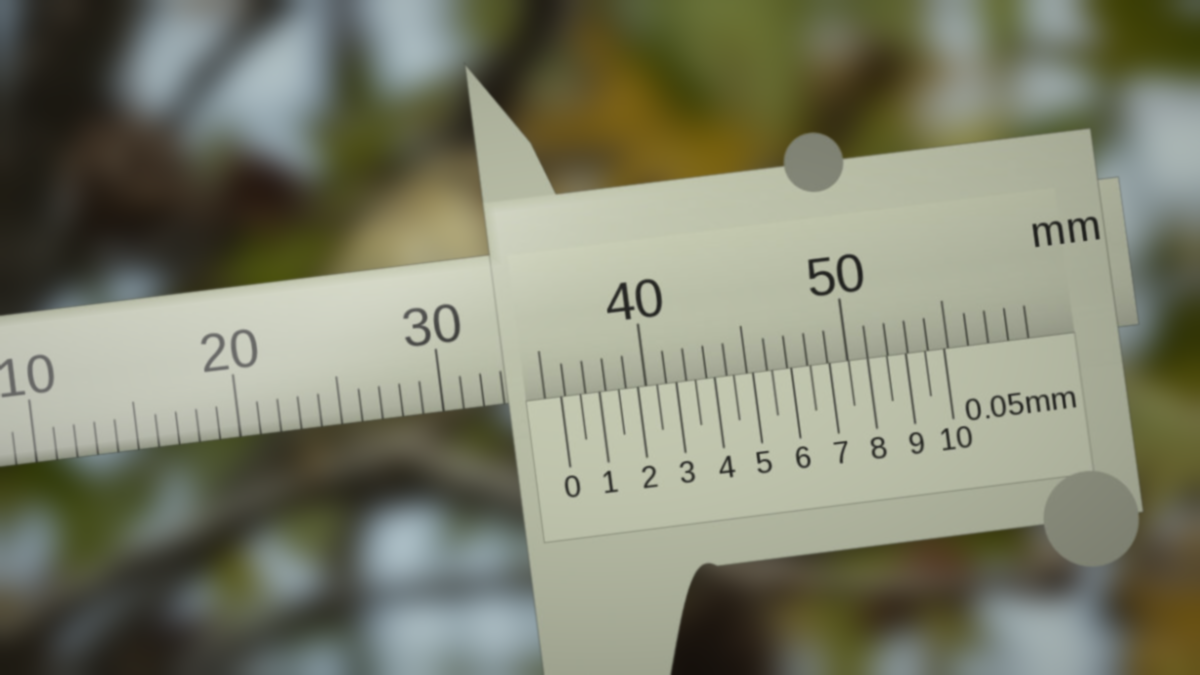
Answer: 35.8 mm
